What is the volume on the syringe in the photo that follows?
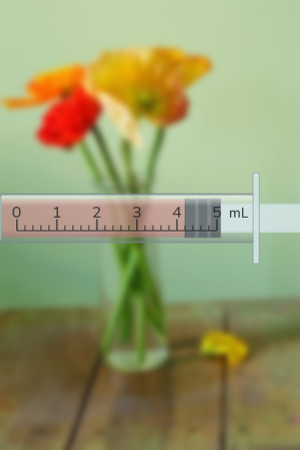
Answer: 4.2 mL
